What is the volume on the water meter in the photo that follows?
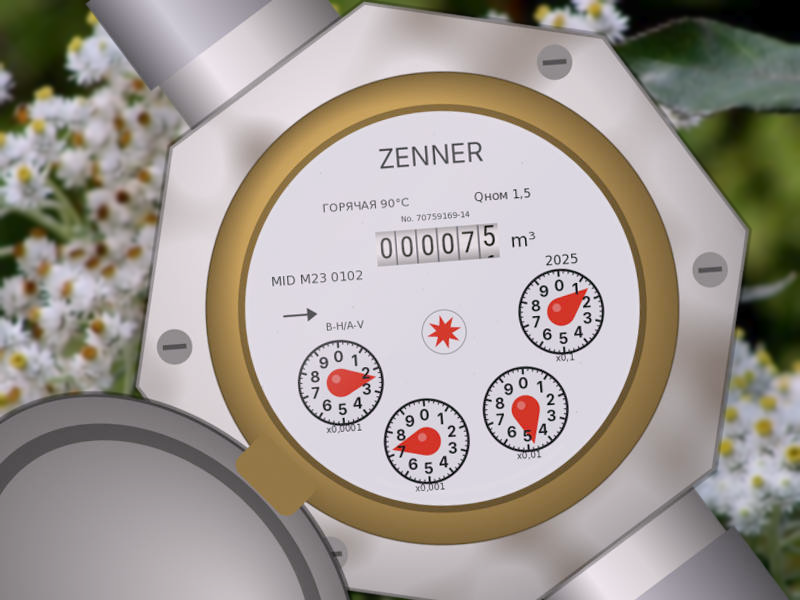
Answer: 75.1472 m³
